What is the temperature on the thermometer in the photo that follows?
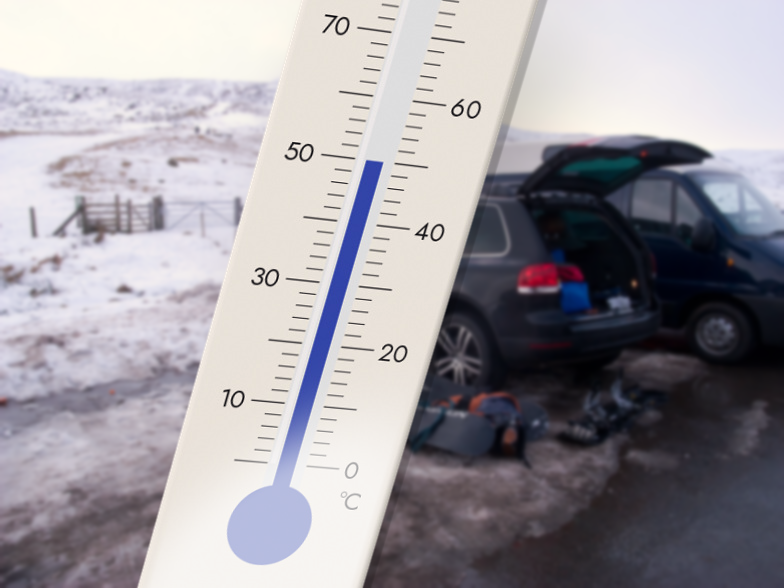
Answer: 50 °C
